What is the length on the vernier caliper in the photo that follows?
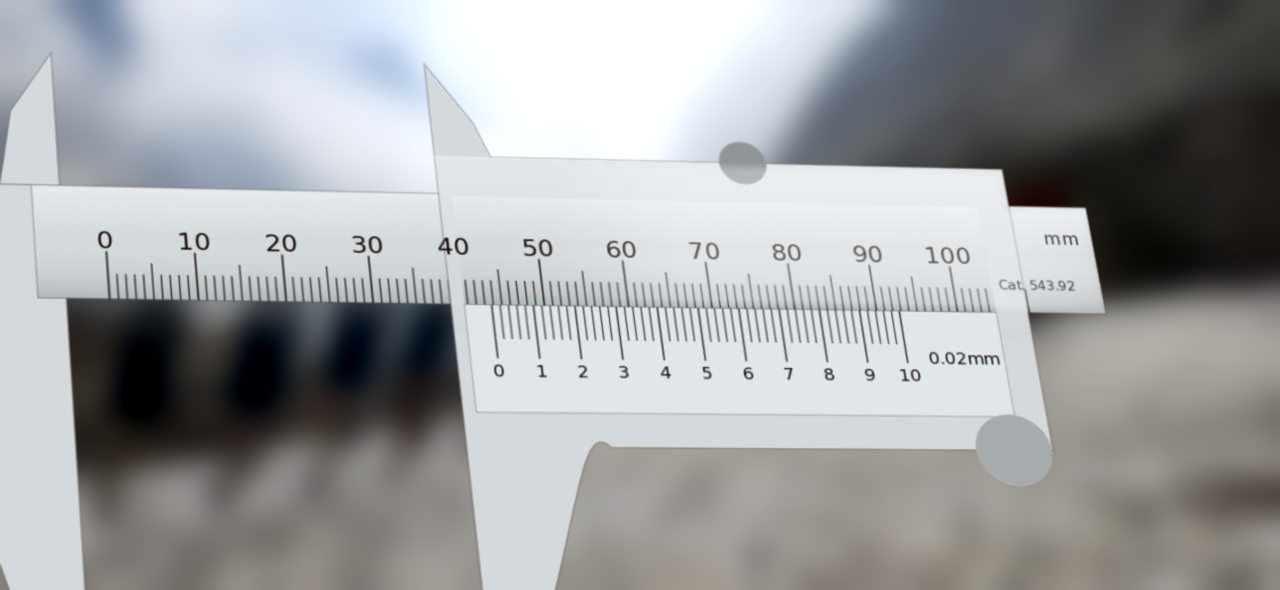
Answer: 43.8 mm
